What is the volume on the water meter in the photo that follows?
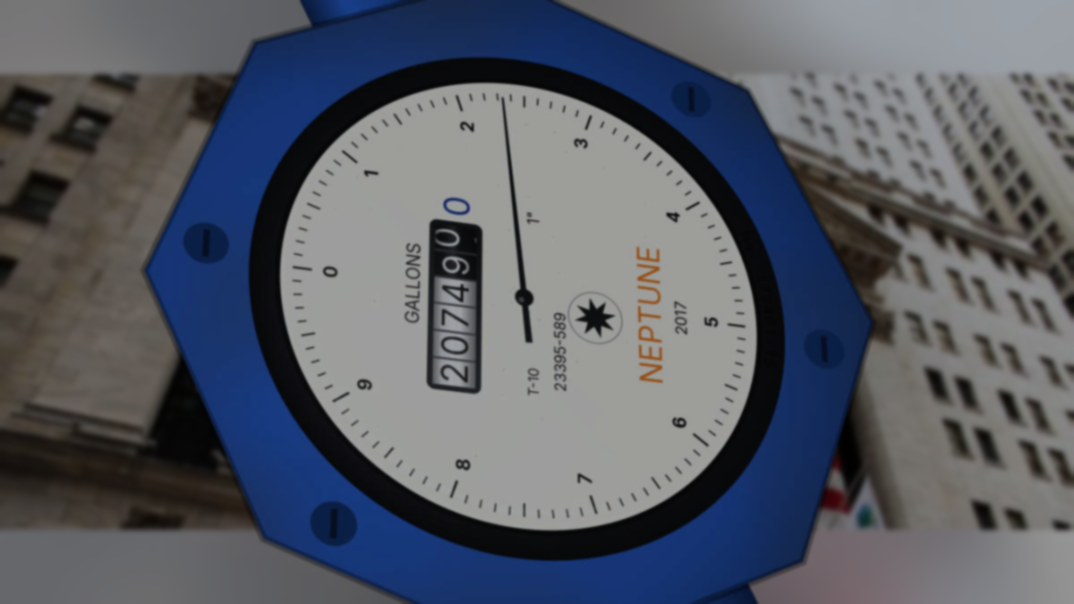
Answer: 2074902.3 gal
